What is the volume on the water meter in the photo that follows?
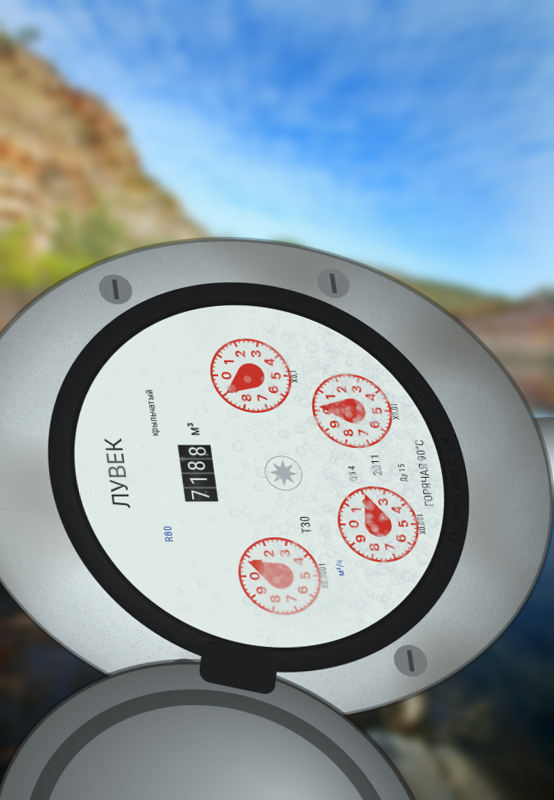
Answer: 7187.9020 m³
